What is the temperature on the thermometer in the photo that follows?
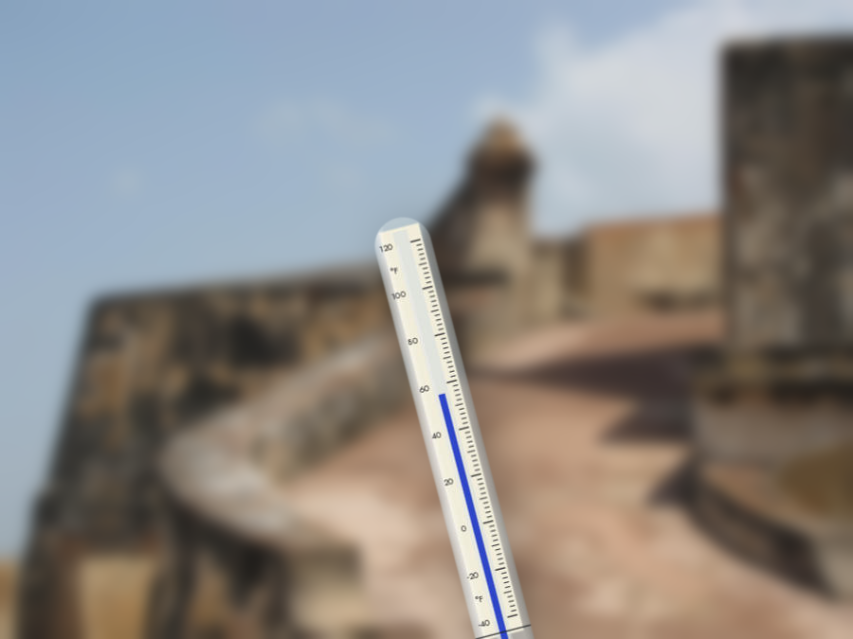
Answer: 56 °F
